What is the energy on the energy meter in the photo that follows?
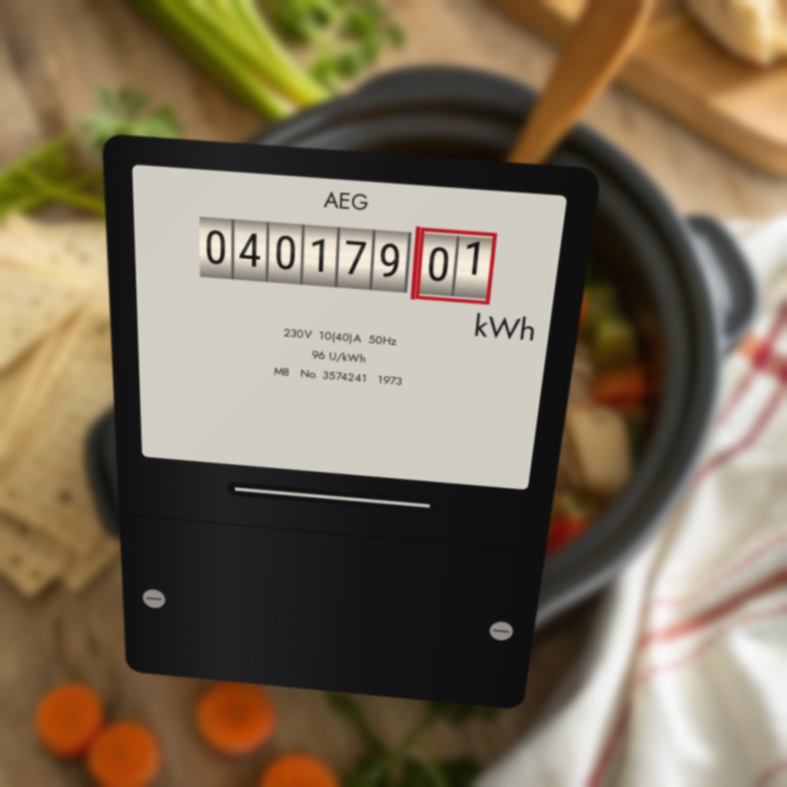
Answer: 40179.01 kWh
